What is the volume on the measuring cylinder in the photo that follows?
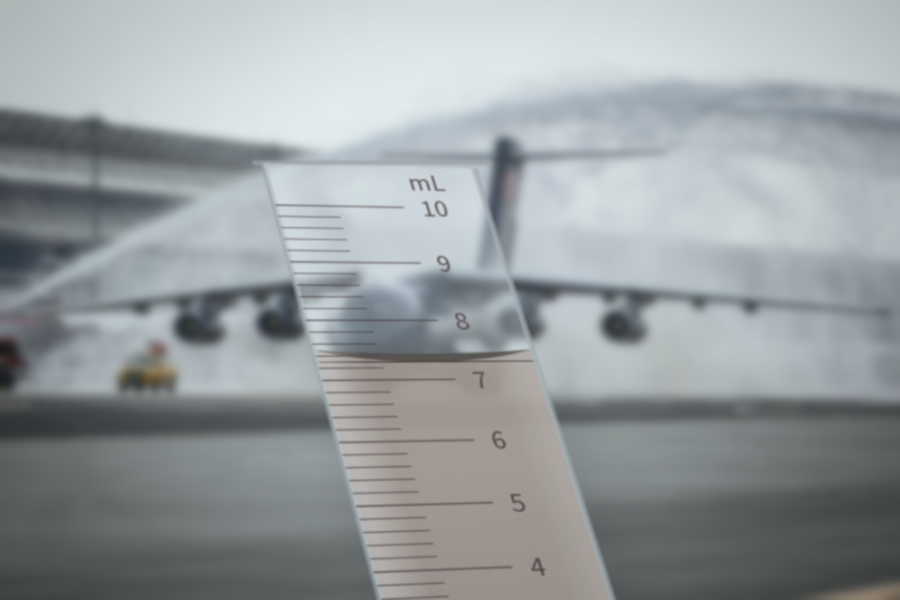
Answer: 7.3 mL
